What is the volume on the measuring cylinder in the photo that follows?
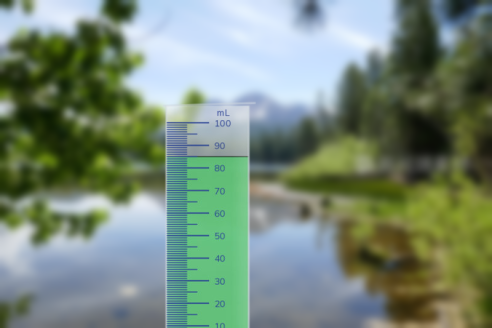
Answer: 85 mL
